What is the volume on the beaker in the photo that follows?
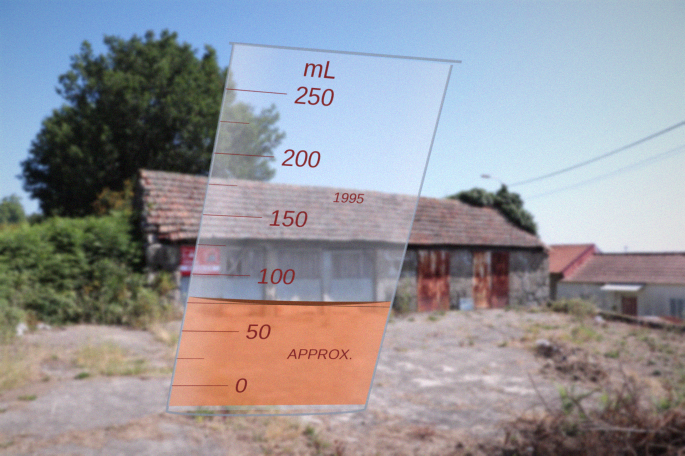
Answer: 75 mL
